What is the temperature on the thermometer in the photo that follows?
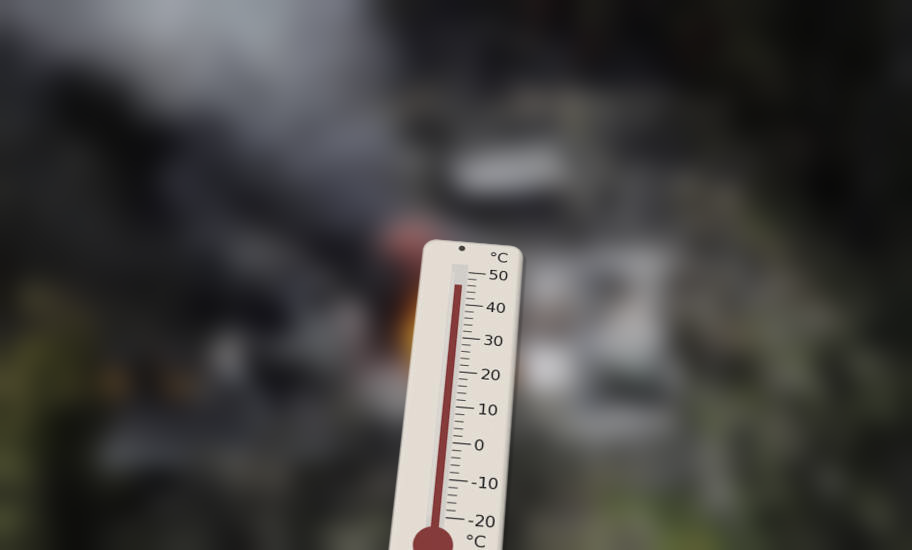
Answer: 46 °C
